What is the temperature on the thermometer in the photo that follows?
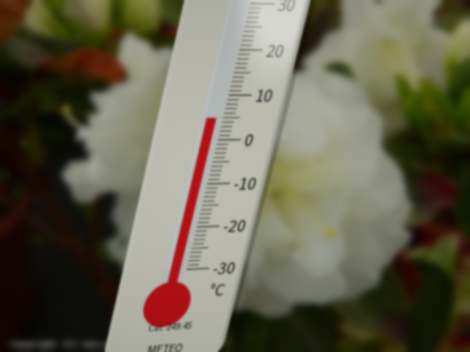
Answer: 5 °C
